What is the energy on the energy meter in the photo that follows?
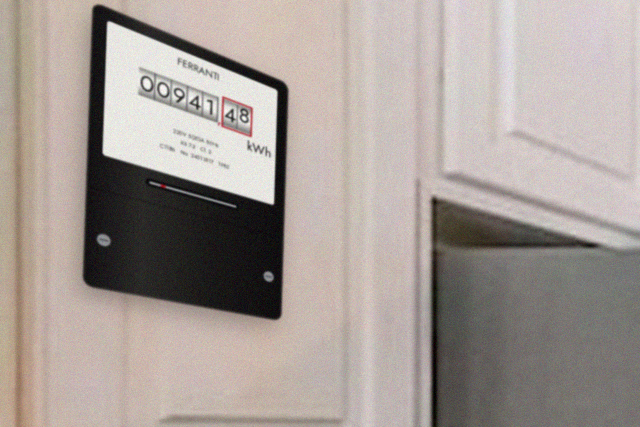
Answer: 941.48 kWh
